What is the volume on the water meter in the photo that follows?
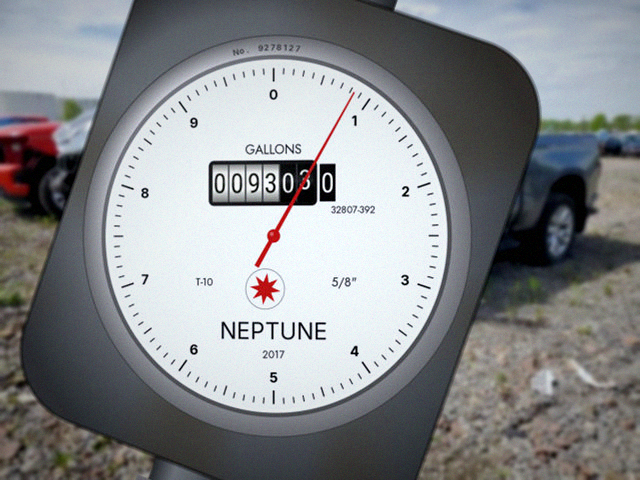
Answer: 93030.8 gal
